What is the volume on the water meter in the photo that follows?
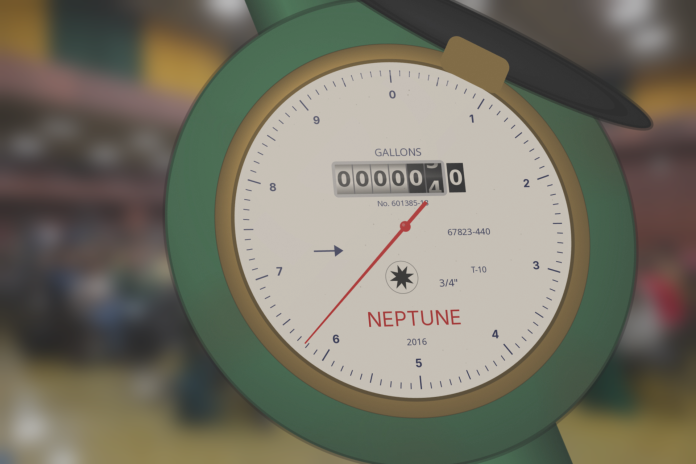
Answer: 36.2 gal
